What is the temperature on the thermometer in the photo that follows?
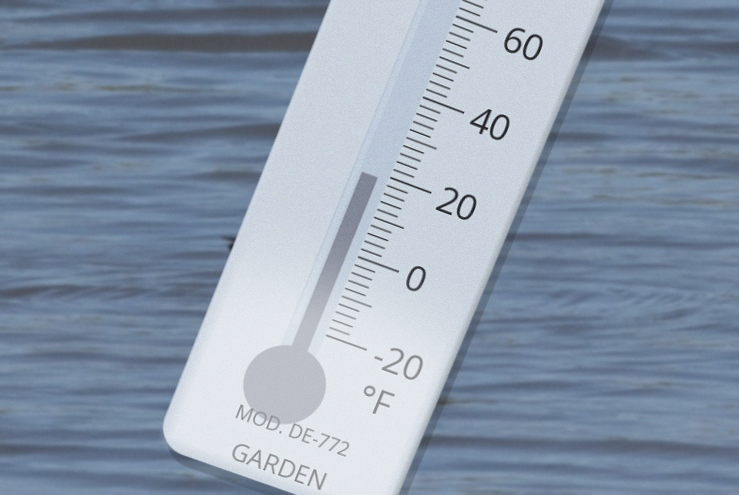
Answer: 19 °F
